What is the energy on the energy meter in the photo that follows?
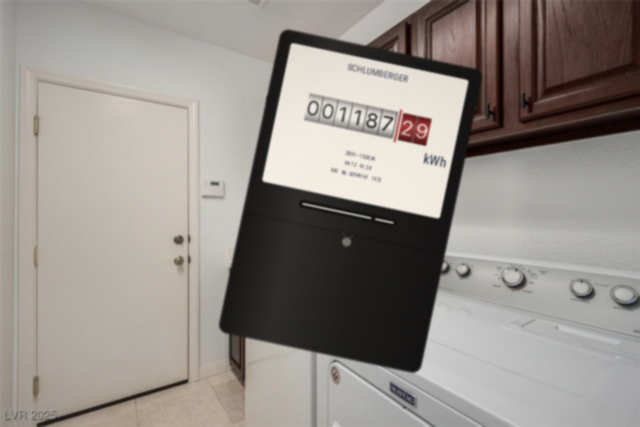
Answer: 1187.29 kWh
